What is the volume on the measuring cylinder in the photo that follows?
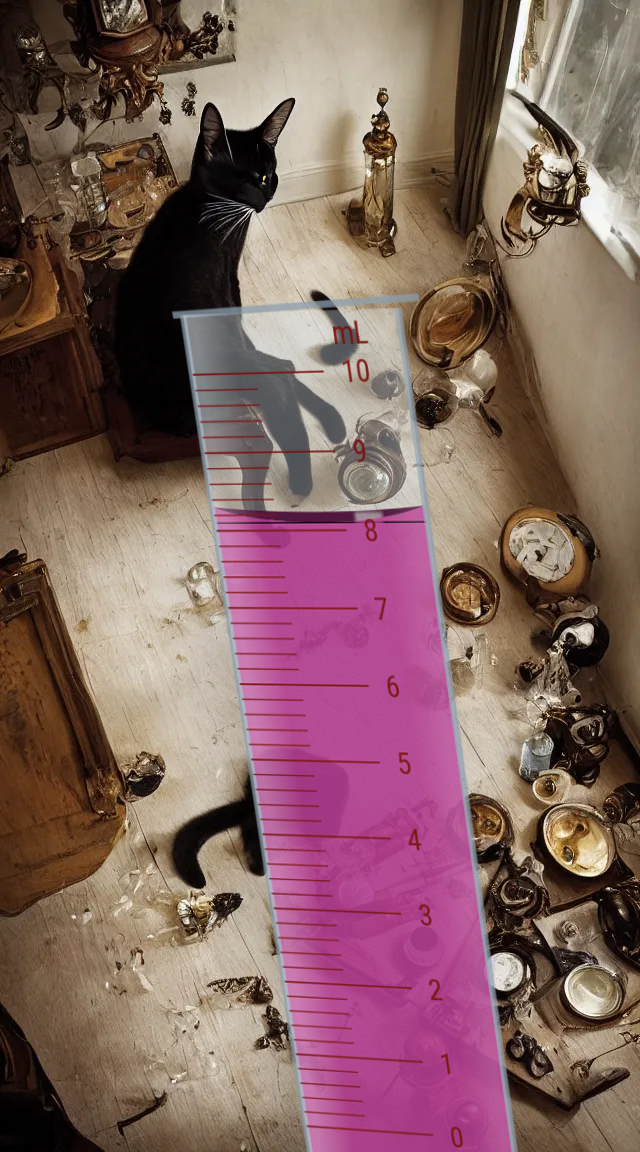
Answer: 8.1 mL
